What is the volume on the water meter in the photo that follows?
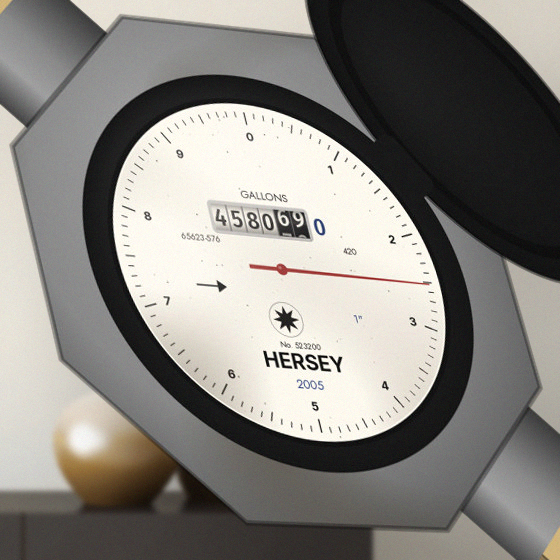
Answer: 4580692.5 gal
